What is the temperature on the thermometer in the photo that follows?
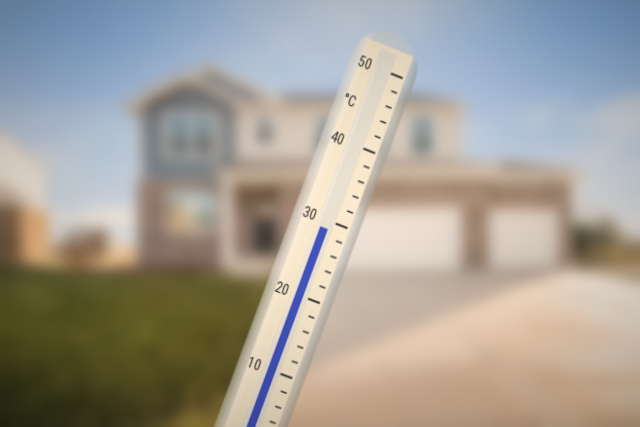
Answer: 29 °C
